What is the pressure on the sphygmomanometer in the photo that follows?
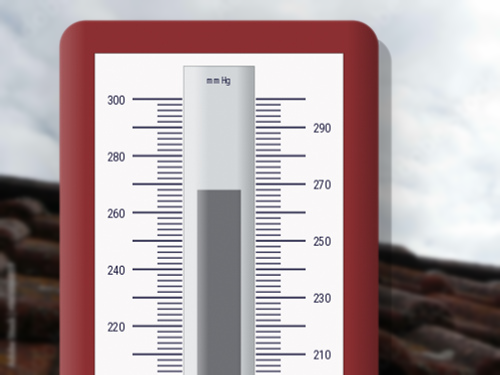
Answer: 268 mmHg
